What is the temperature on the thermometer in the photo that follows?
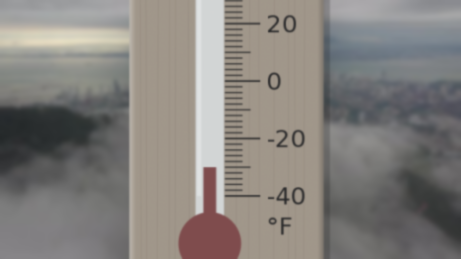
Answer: -30 °F
